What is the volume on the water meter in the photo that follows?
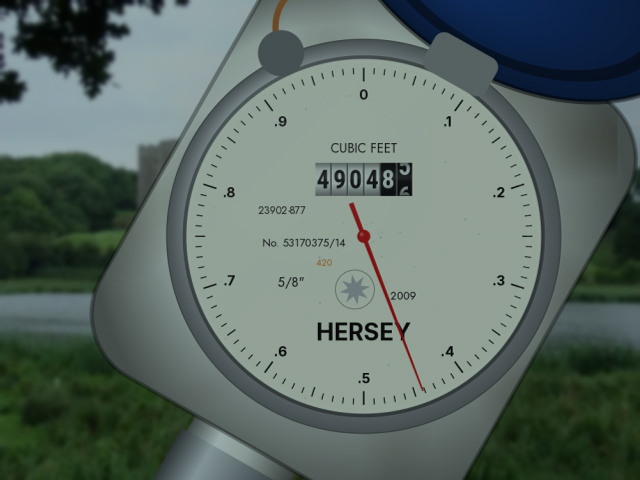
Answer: 490485.44 ft³
